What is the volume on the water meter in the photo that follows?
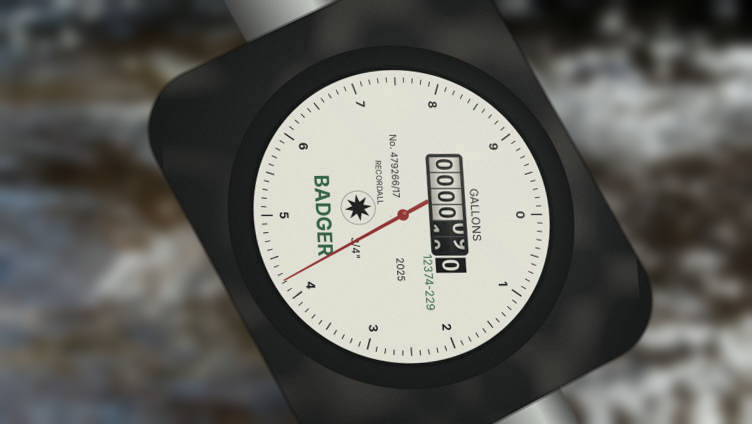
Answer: 94.2 gal
